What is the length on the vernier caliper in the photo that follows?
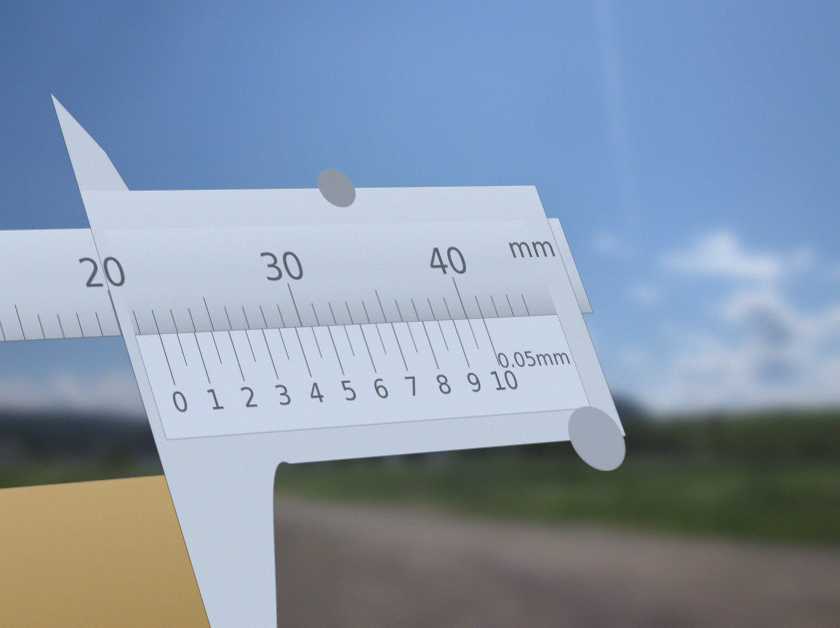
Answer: 22.0 mm
